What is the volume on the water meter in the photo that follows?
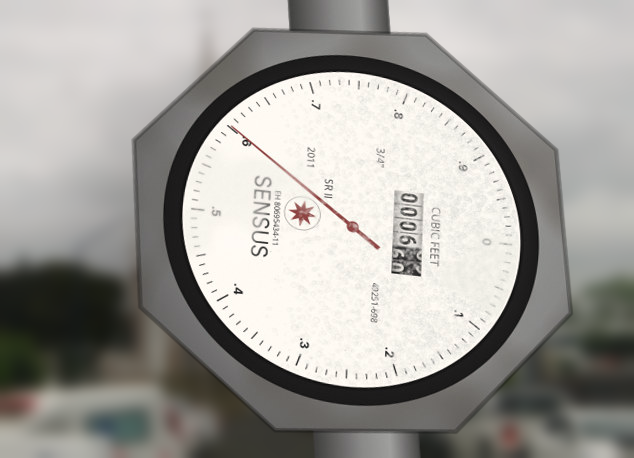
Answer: 659.60 ft³
